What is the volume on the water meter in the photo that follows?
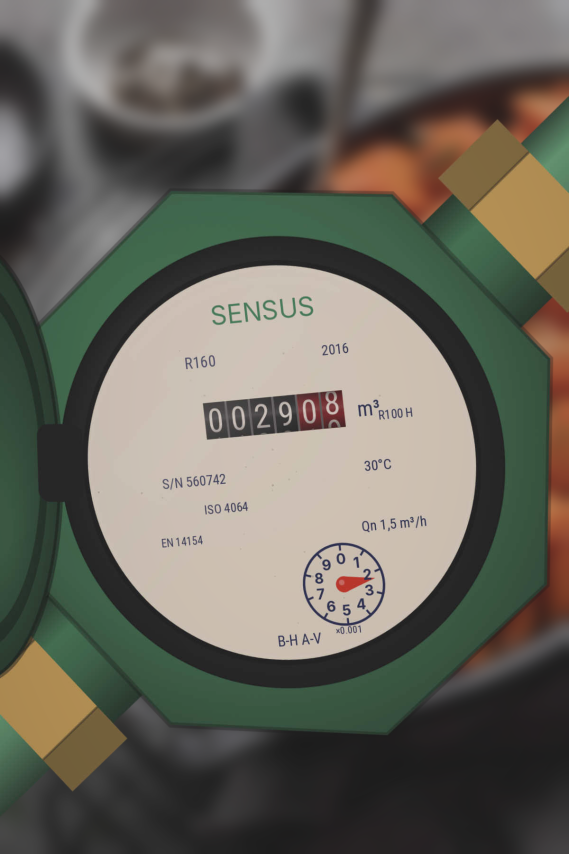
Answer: 29.082 m³
